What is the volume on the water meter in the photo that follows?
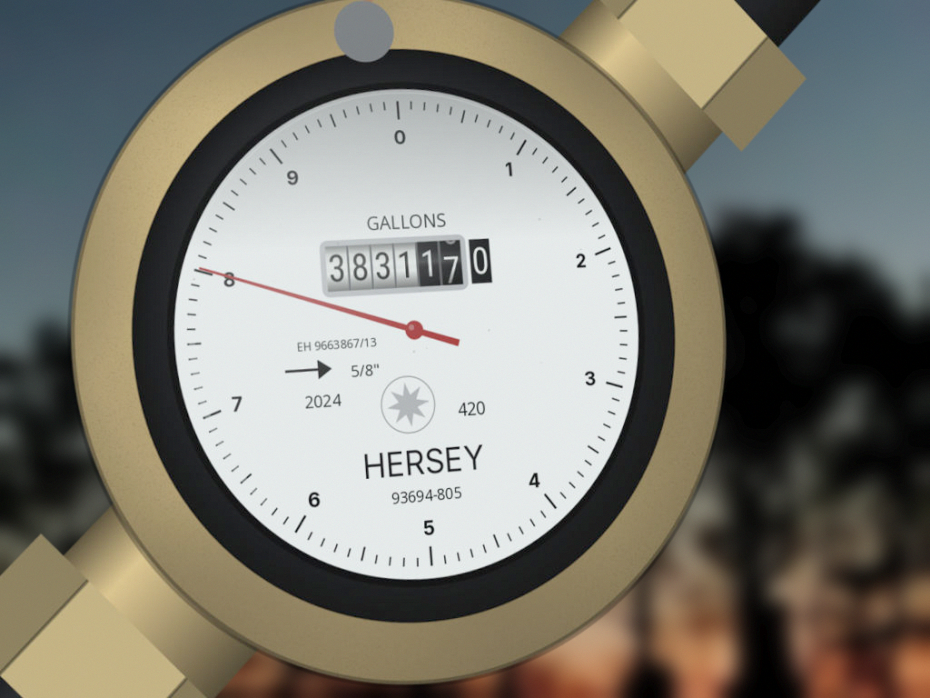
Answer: 3831168.0 gal
